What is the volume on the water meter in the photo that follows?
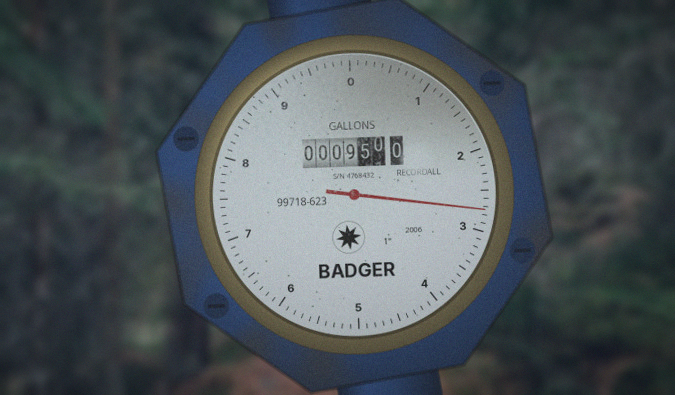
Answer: 9502.7 gal
